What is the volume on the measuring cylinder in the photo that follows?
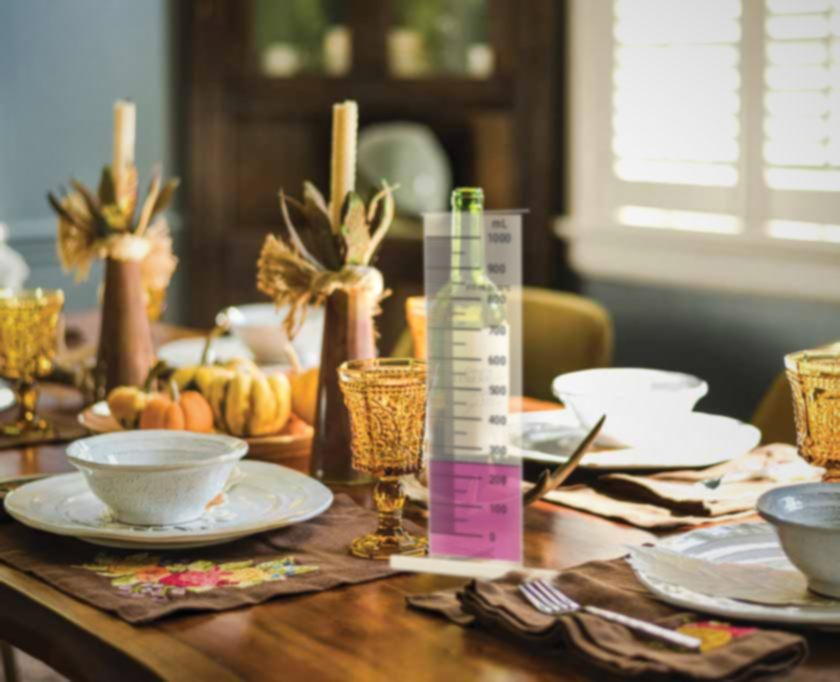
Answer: 250 mL
